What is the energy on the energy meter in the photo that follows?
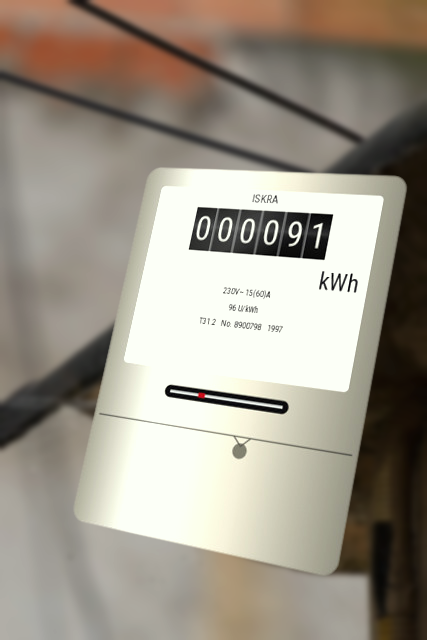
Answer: 91 kWh
